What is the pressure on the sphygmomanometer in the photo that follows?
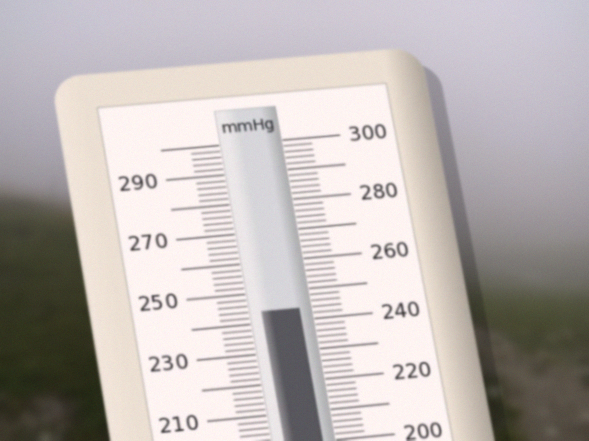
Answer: 244 mmHg
